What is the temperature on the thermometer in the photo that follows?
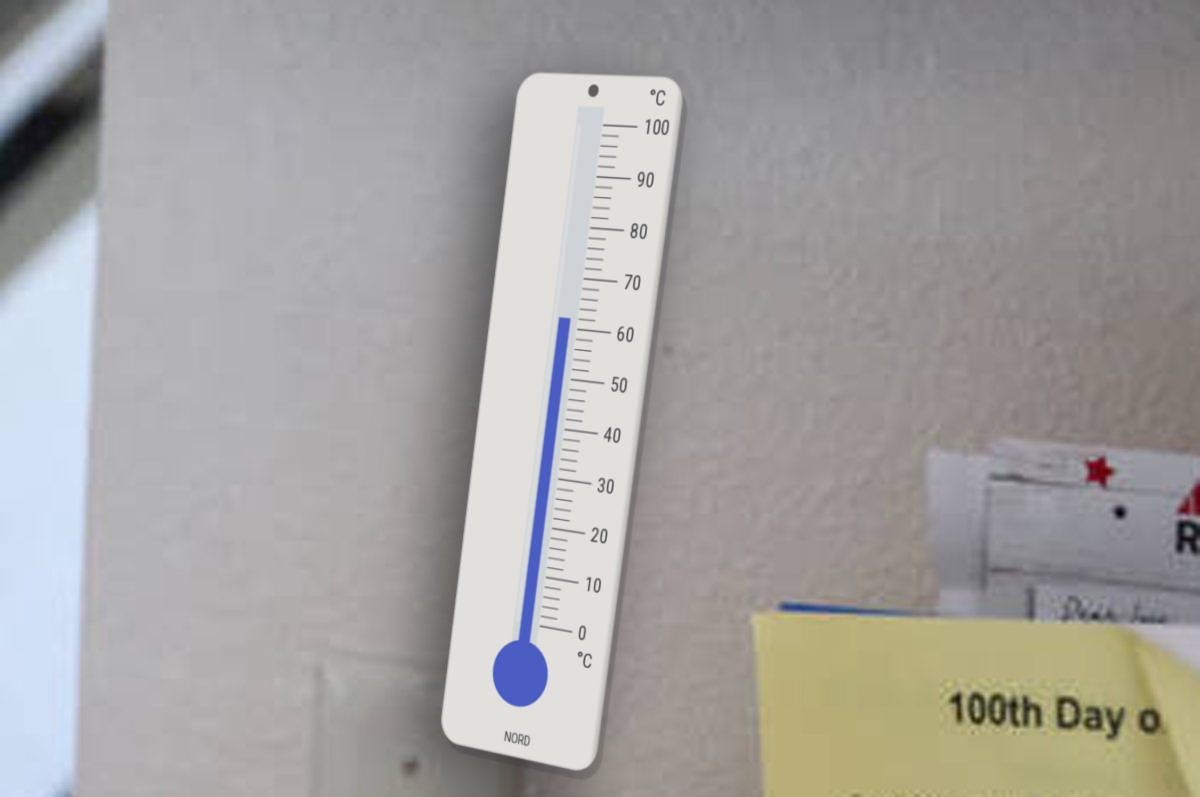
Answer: 62 °C
